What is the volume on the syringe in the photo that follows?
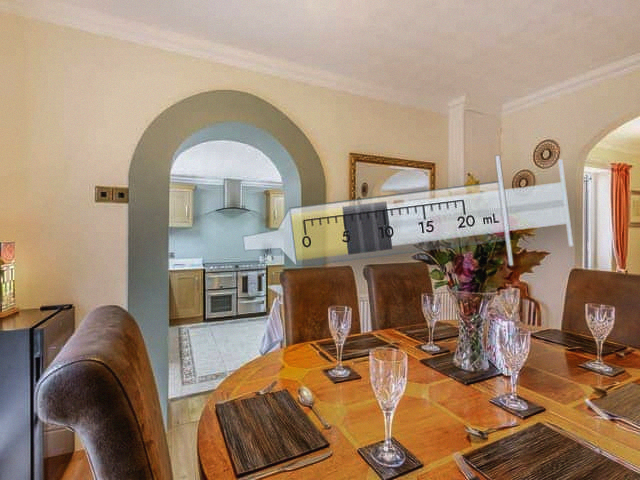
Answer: 5 mL
